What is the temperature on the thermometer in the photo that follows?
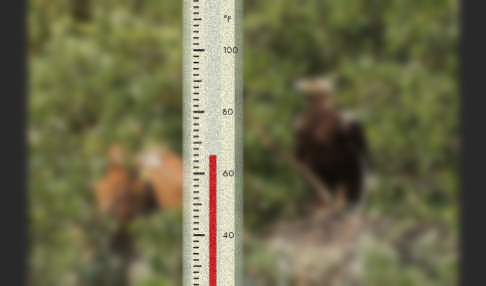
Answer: 66 °F
